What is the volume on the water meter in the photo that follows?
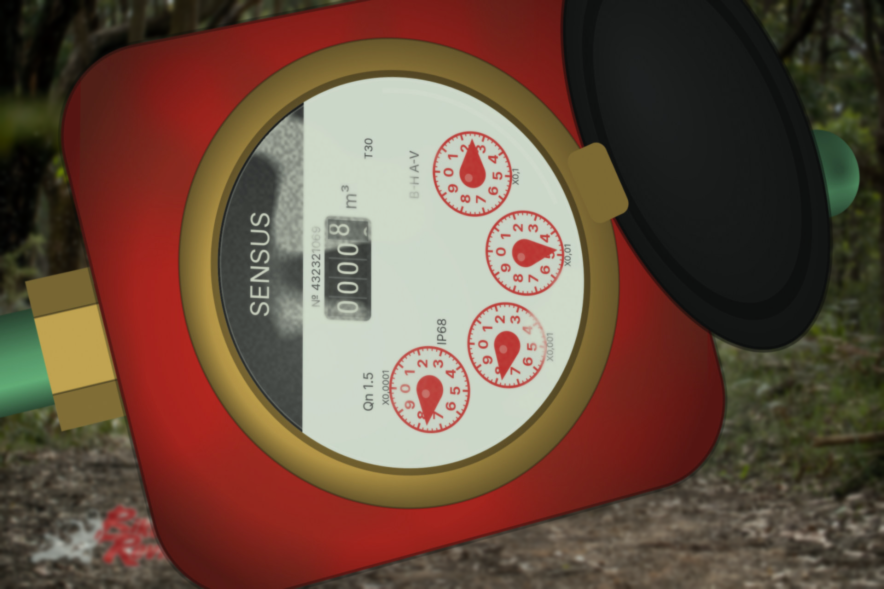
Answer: 8.2477 m³
